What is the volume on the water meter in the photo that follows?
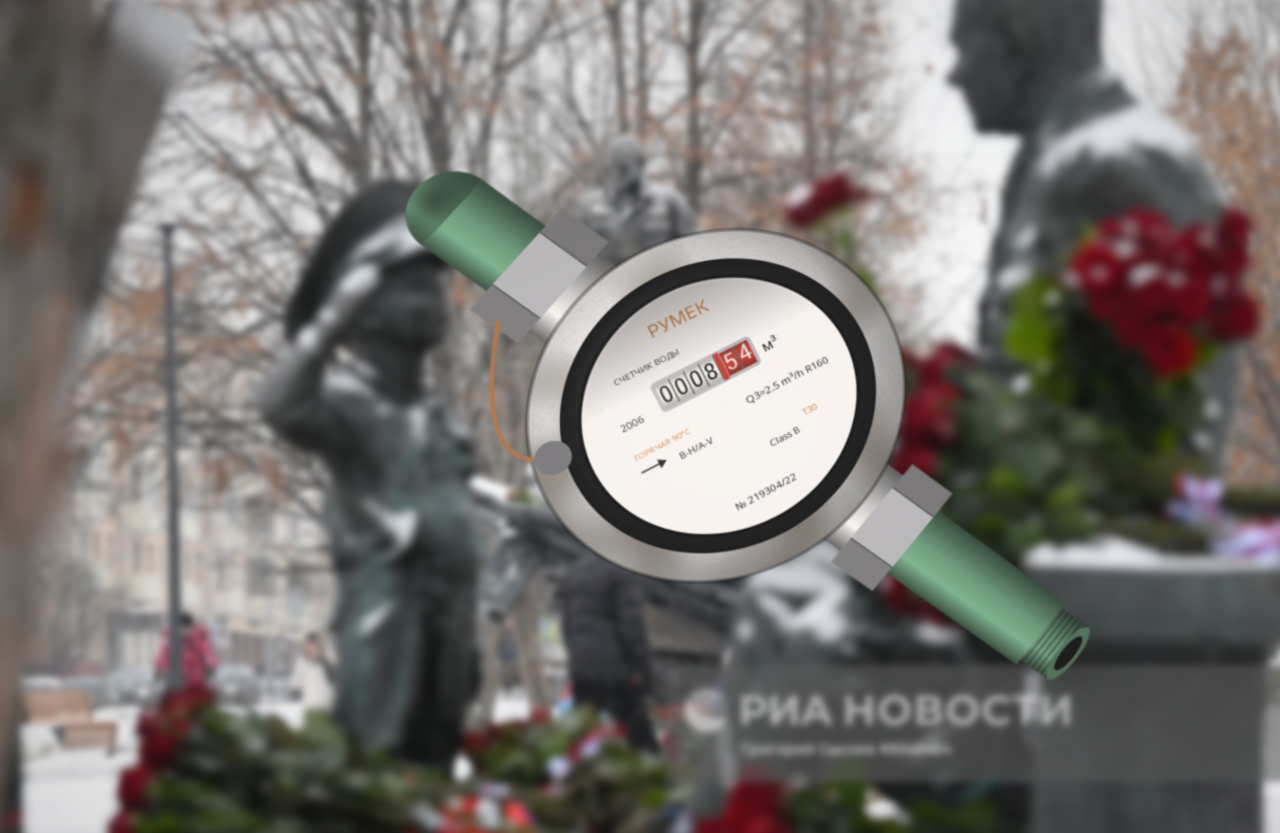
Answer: 8.54 m³
